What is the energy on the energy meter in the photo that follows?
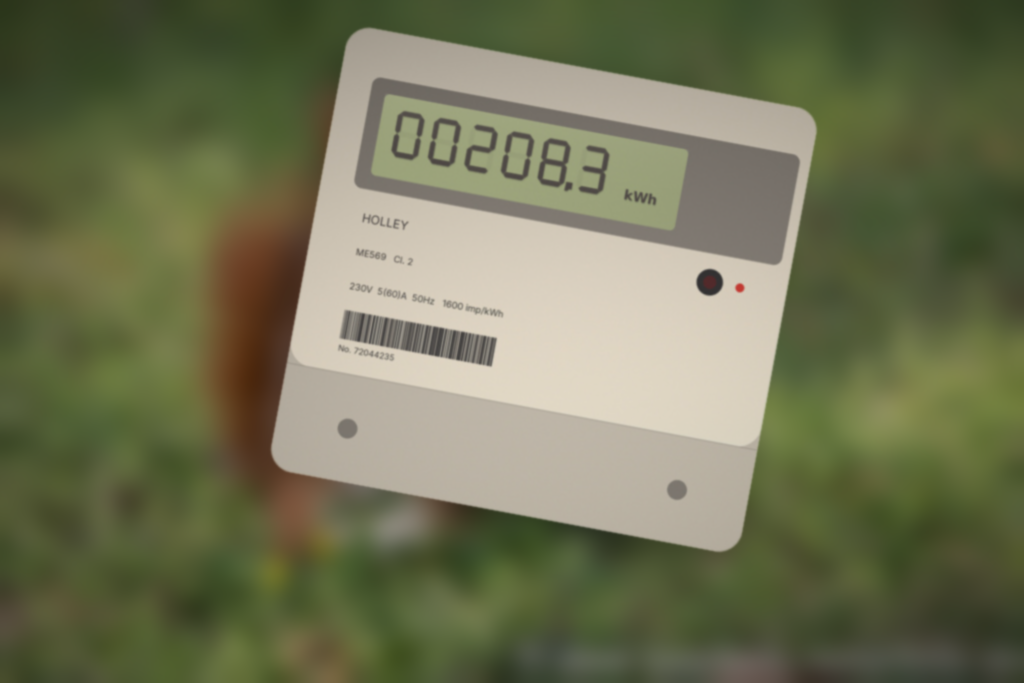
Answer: 208.3 kWh
